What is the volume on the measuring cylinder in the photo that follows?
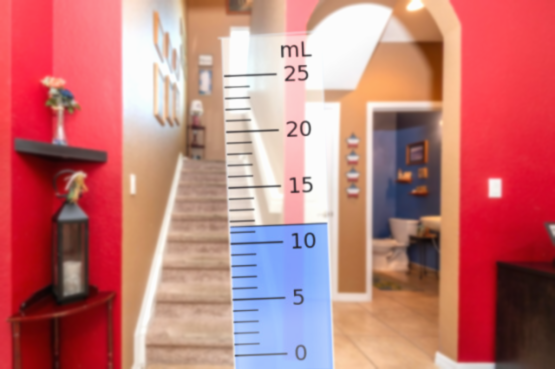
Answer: 11.5 mL
